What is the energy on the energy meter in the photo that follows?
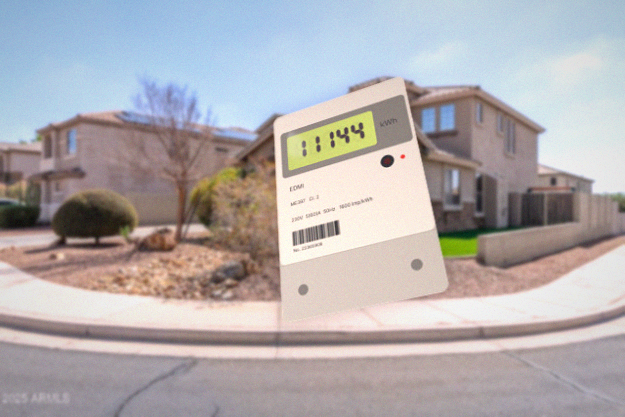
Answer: 11144 kWh
